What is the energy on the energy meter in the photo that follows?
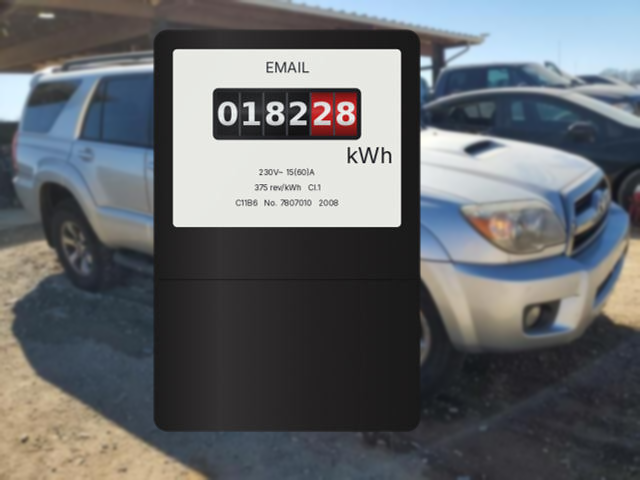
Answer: 182.28 kWh
